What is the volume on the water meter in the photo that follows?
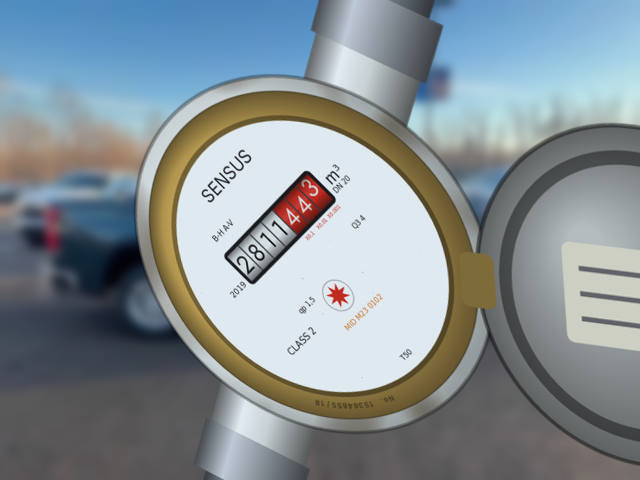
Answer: 2811.443 m³
